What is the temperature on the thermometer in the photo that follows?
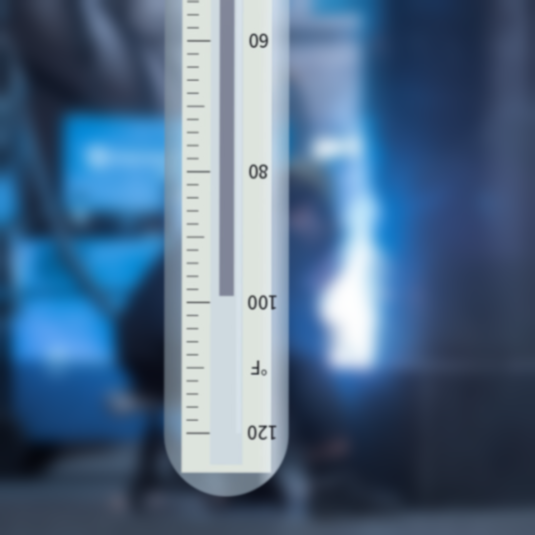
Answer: 99 °F
